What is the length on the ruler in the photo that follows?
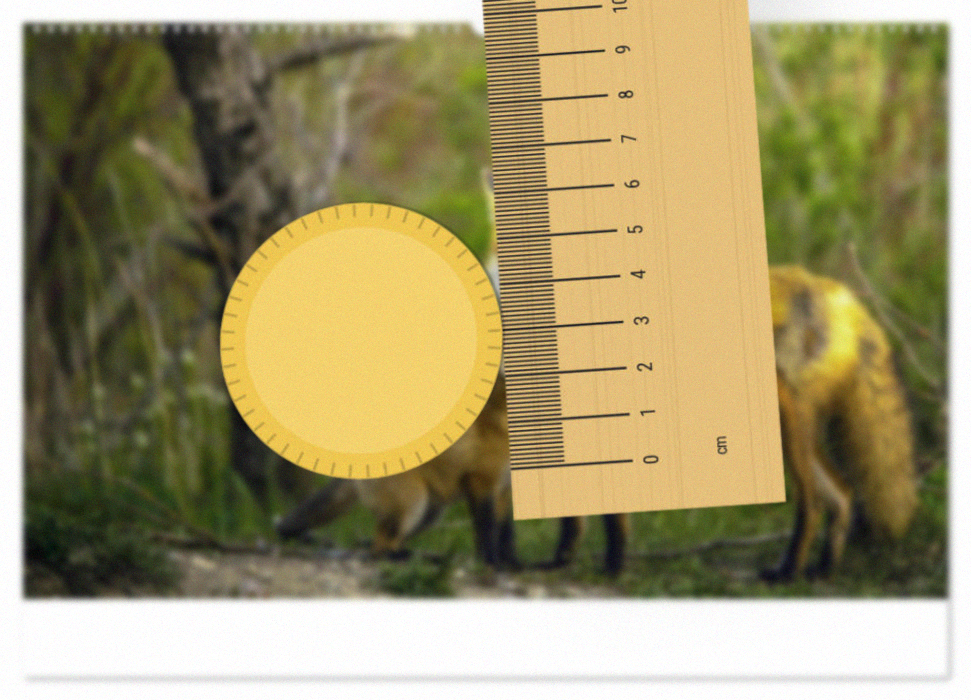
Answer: 6 cm
